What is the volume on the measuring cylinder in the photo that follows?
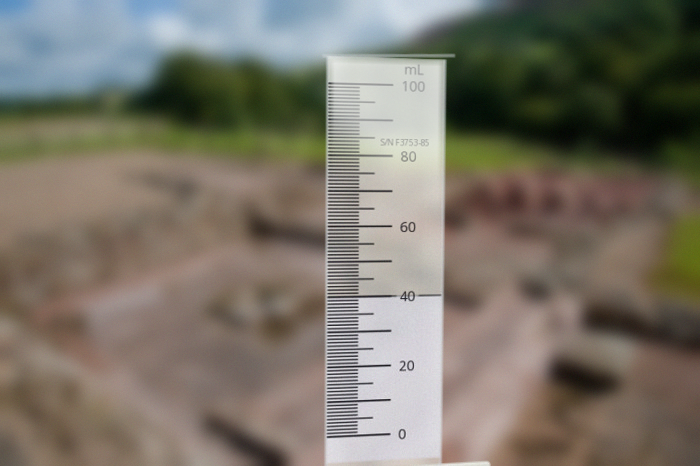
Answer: 40 mL
